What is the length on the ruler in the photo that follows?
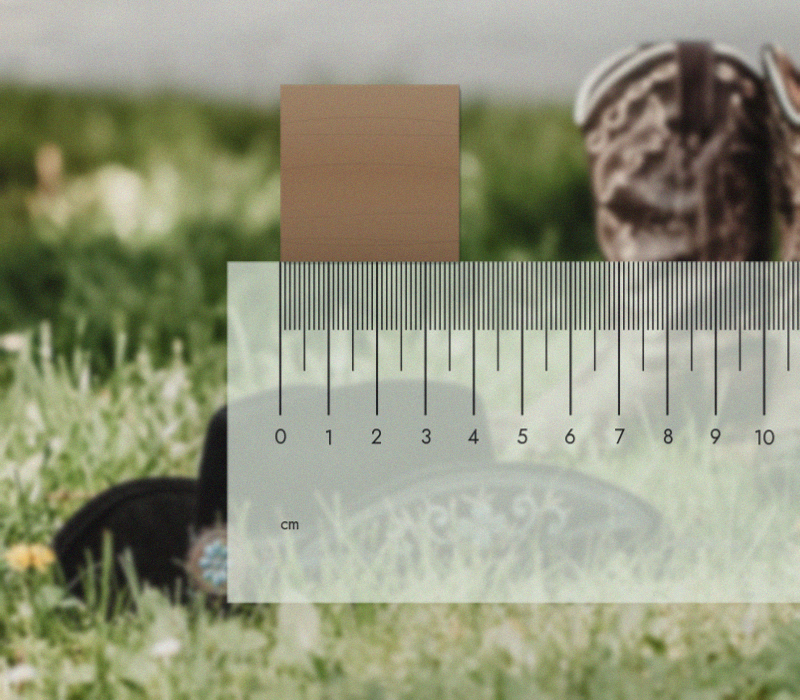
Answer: 3.7 cm
